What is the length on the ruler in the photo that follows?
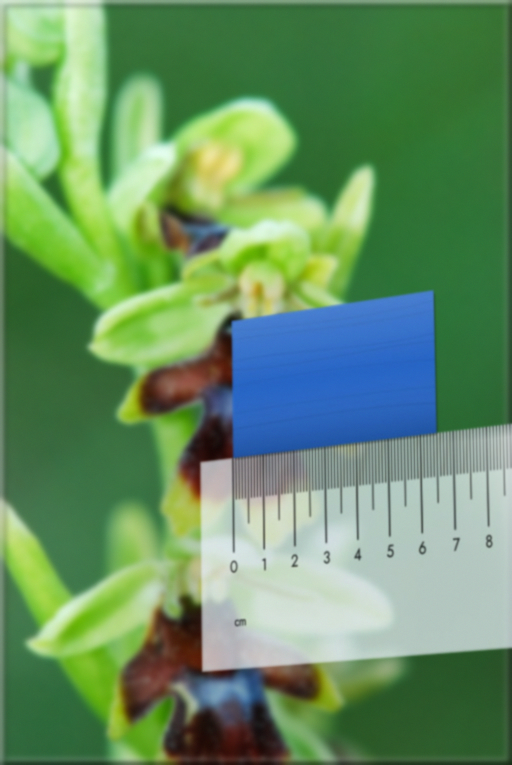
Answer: 6.5 cm
